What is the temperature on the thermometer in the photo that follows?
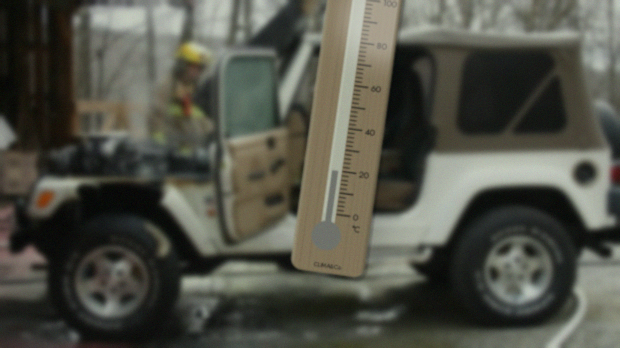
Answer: 20 °C
